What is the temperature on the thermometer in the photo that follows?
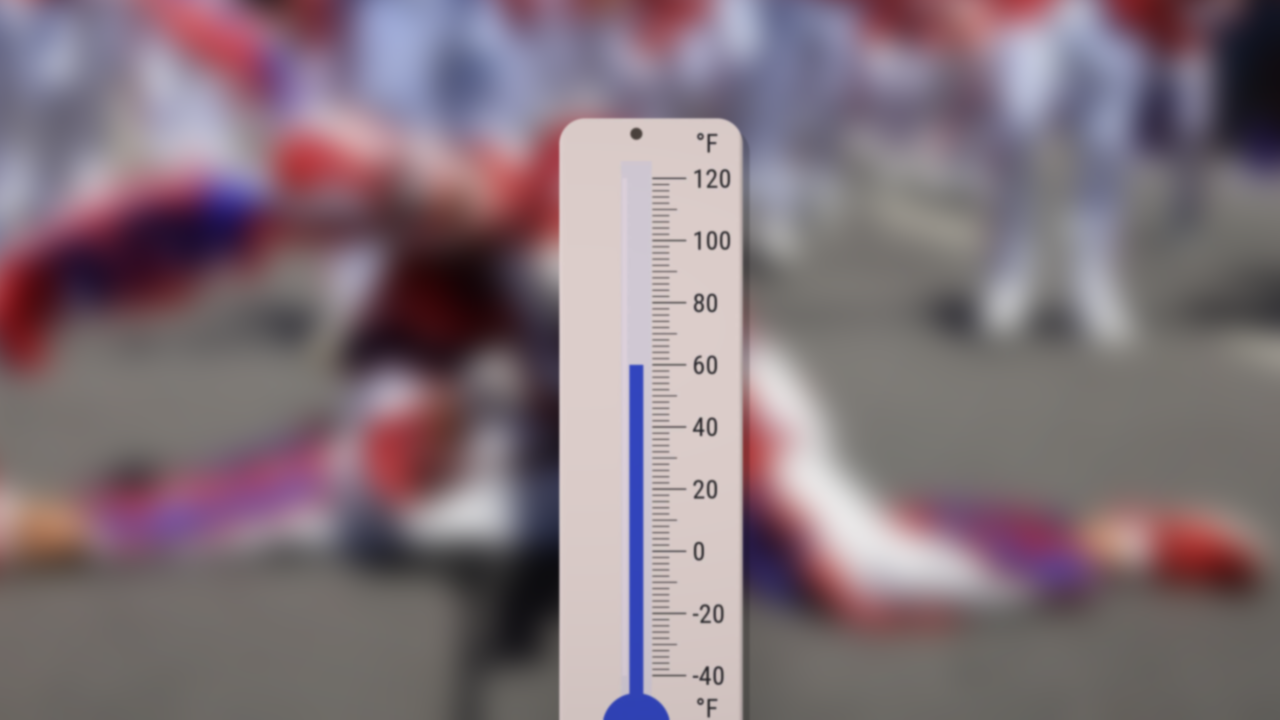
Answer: 60 °F
